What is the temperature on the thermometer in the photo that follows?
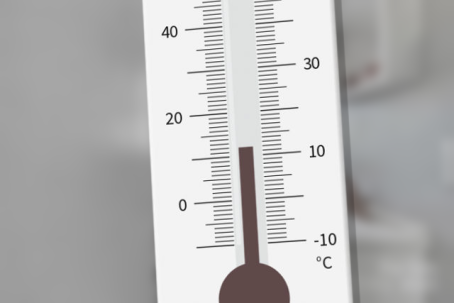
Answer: 12 °C
